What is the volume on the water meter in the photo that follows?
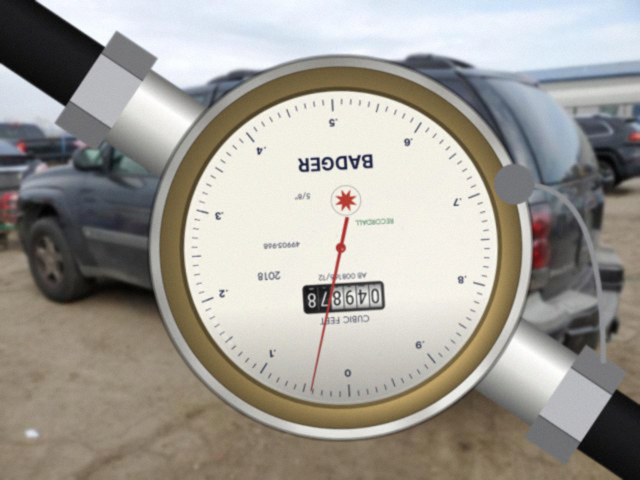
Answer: 49878.04 ft³
